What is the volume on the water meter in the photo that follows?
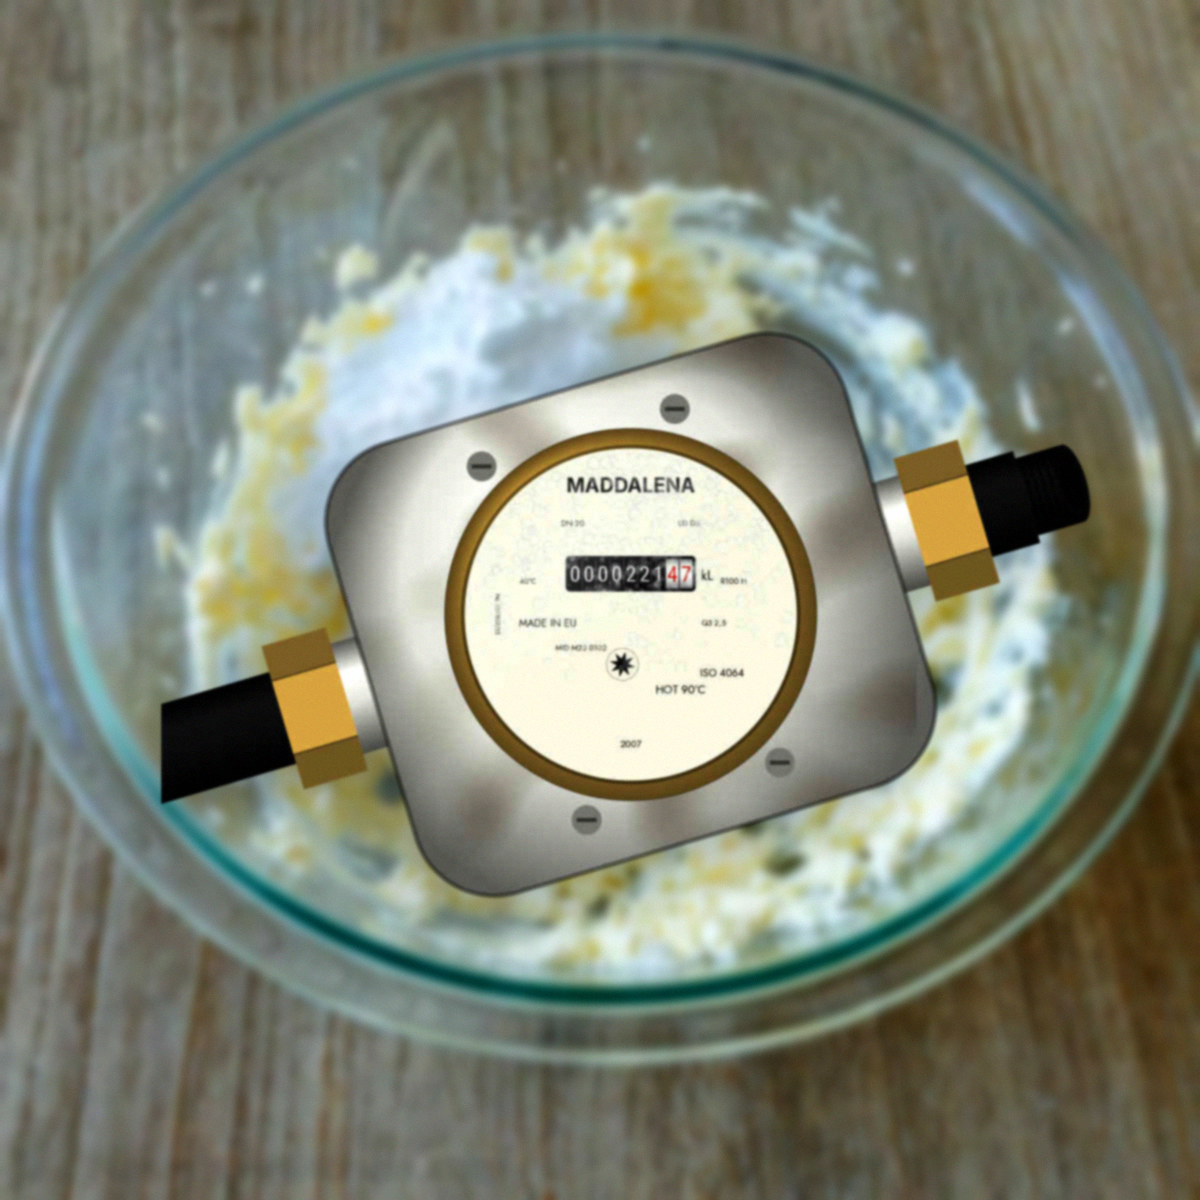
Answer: 221.47 kL
